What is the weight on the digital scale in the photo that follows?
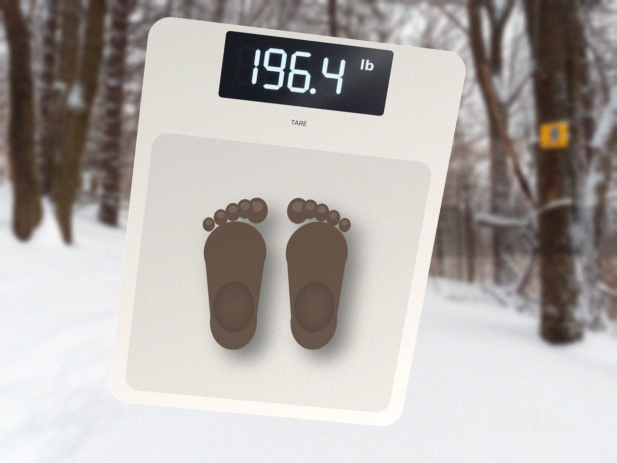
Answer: 196.4 lb
